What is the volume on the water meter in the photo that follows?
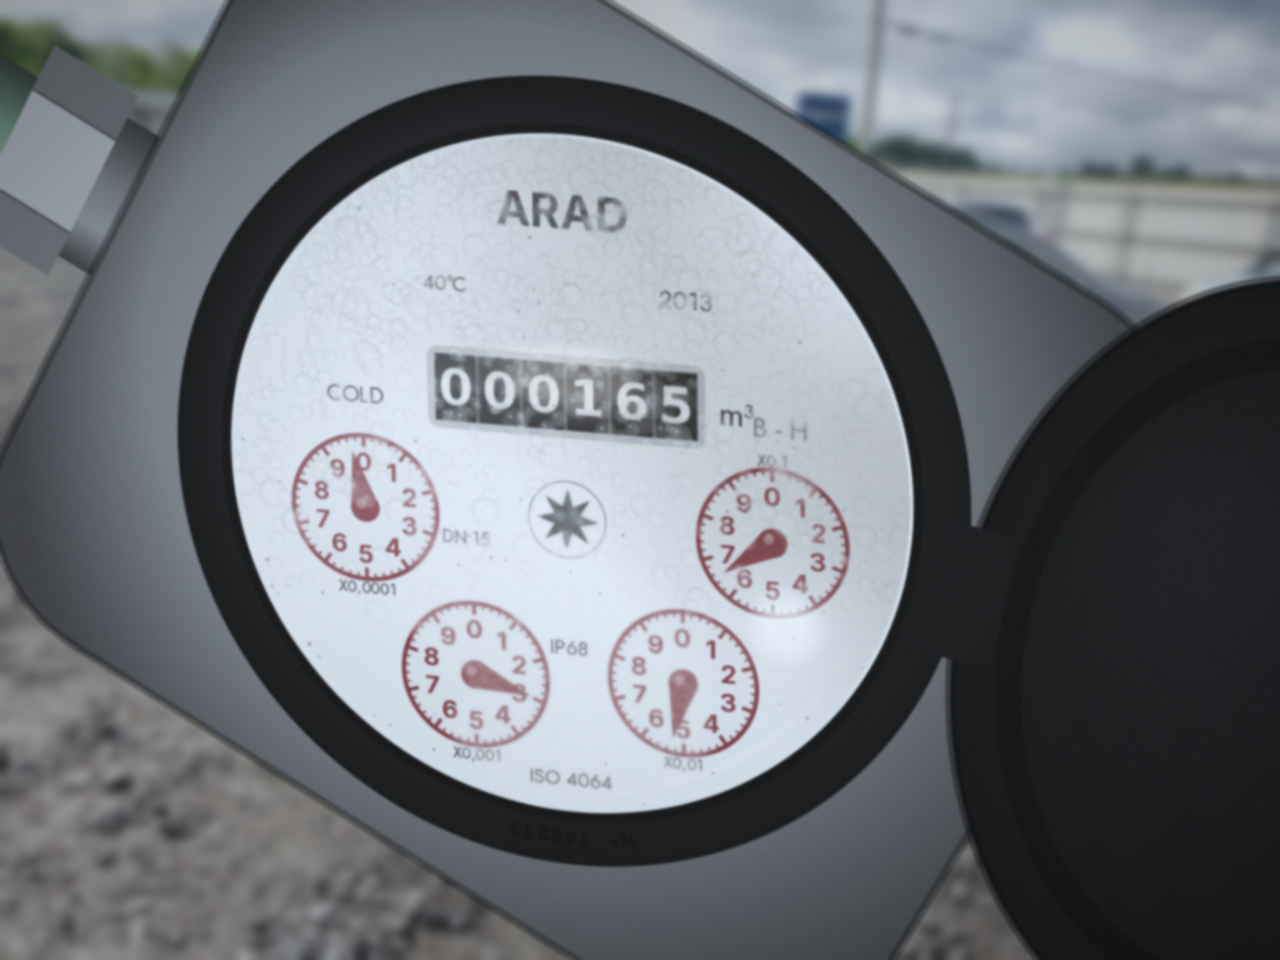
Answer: 165.6529 m³
